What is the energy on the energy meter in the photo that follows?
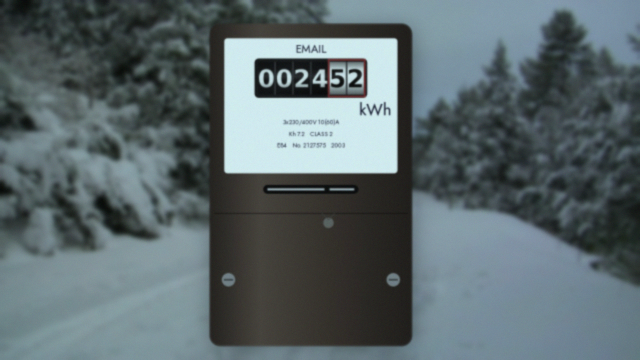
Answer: 24.52 kWh
